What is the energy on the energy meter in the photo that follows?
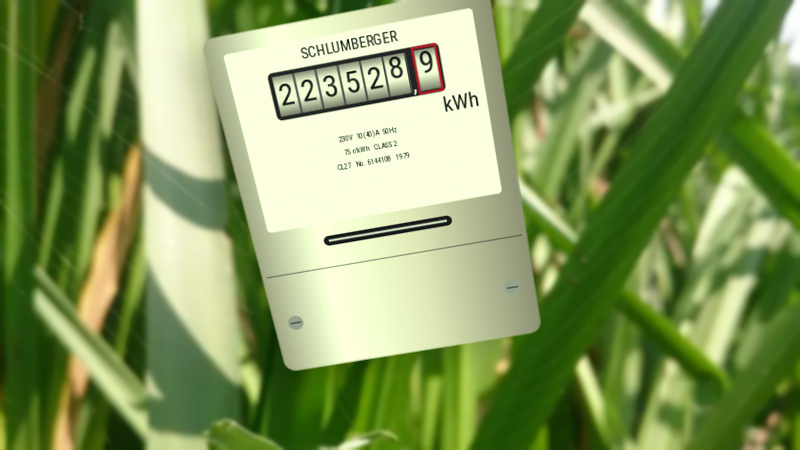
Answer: 223528.9 kWh
